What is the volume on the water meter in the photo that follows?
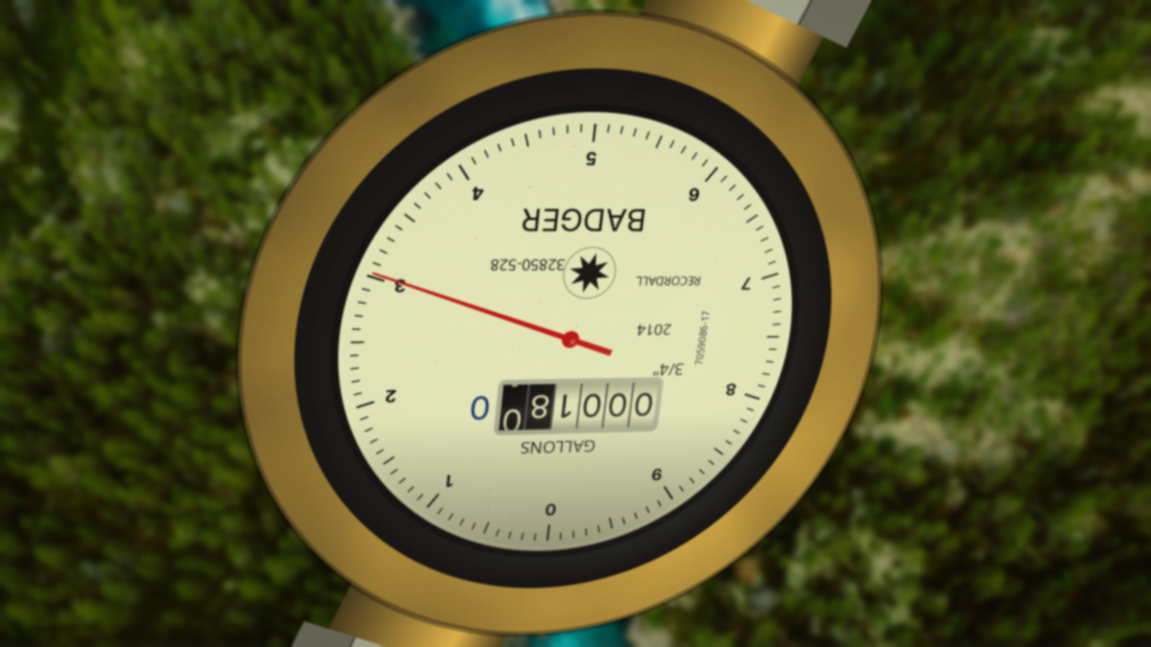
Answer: 1803.0 gal
